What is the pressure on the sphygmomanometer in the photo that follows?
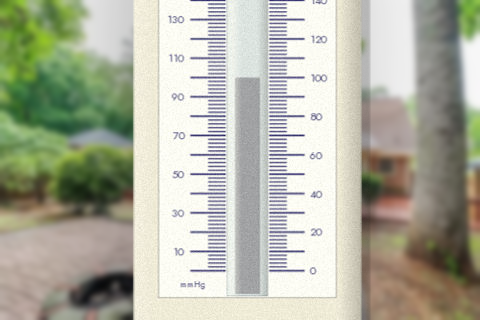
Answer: 100 mmHg
